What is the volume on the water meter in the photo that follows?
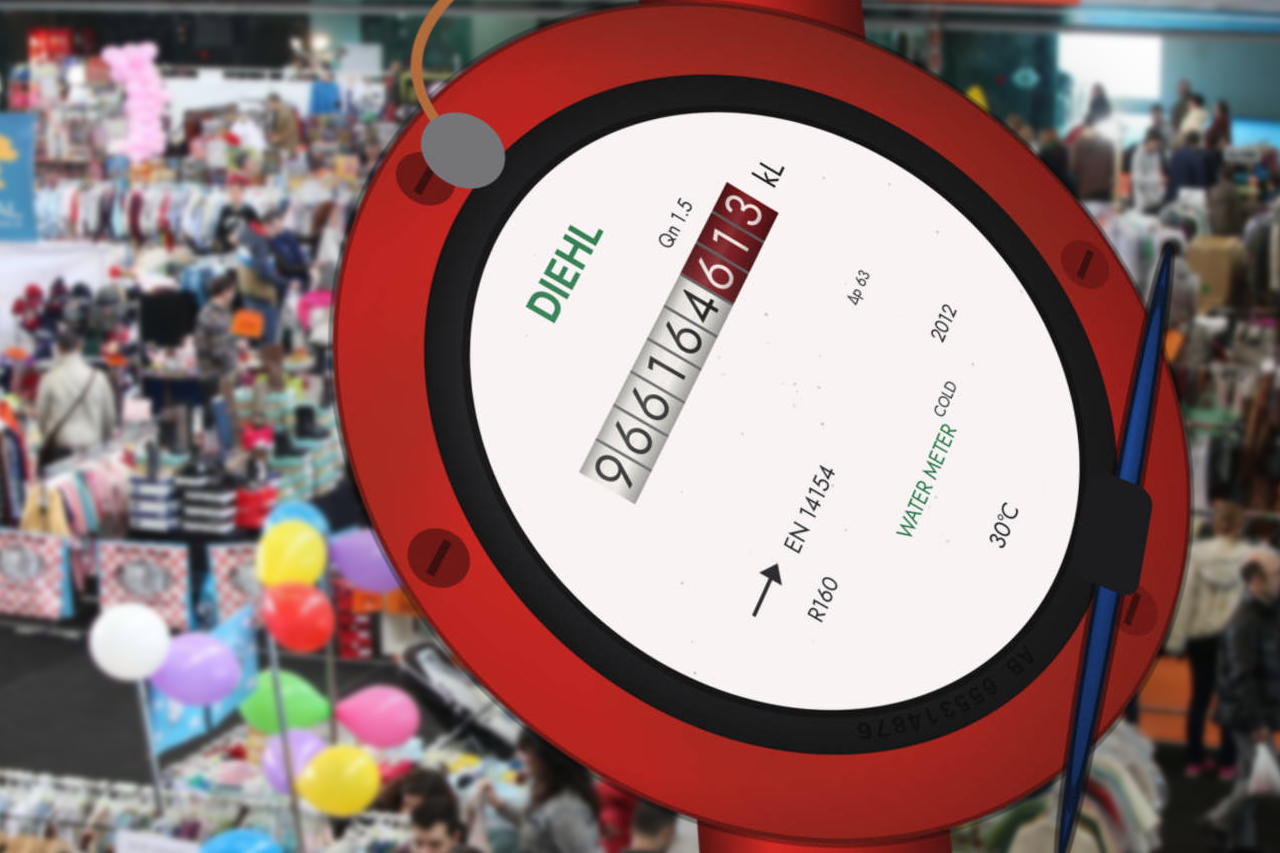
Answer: 966164.613 kL
